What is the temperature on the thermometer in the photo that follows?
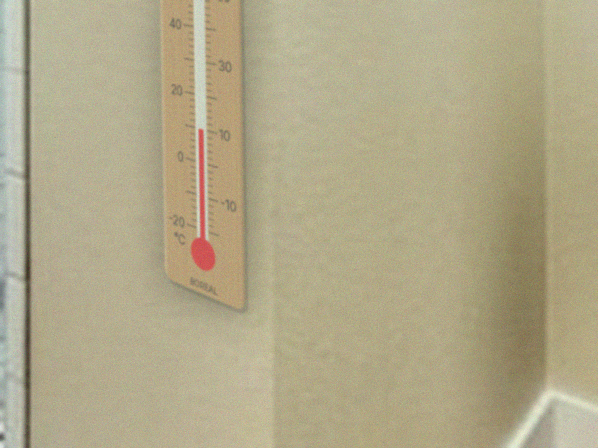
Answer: 10 °C
